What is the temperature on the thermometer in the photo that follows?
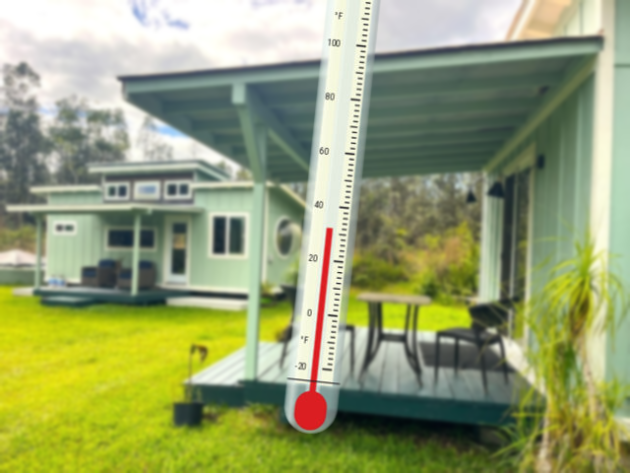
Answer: 32 °F
